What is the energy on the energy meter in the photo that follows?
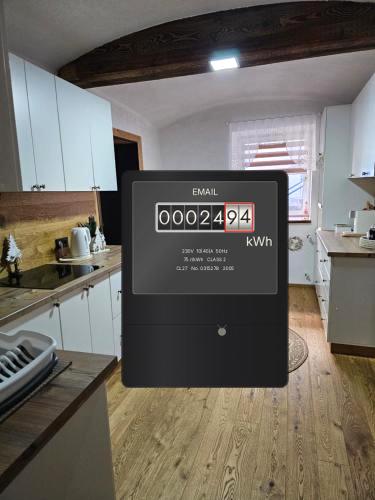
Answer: 24.94 kWh
